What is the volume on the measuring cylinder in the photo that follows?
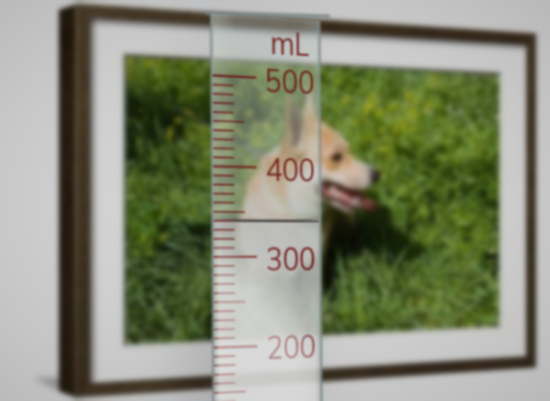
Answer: 340 mL
